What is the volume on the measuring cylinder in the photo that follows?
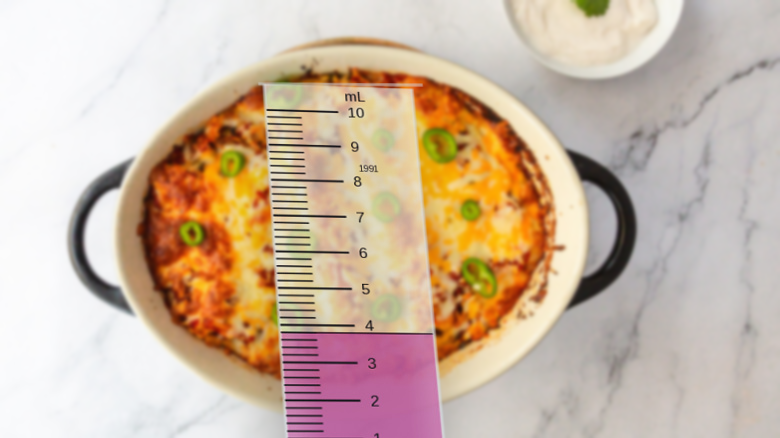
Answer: 3.8 mL
